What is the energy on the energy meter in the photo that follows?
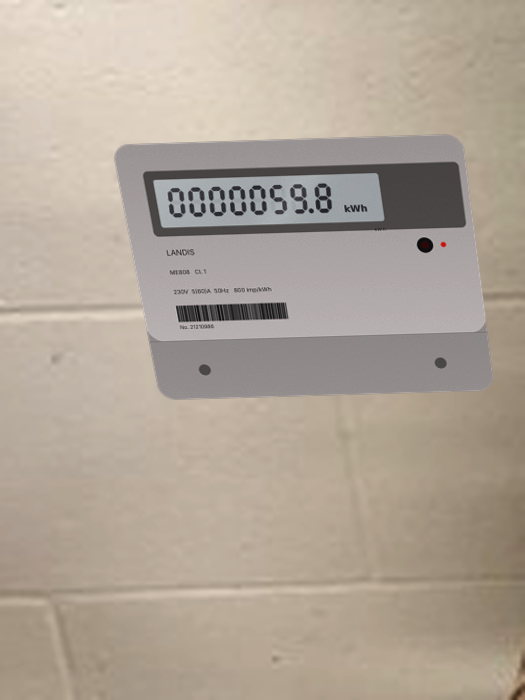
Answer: 59.8 kWh
